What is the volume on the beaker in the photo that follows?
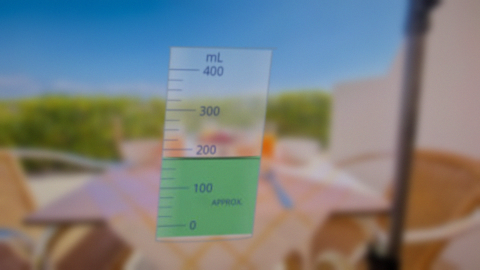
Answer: 175 mL
